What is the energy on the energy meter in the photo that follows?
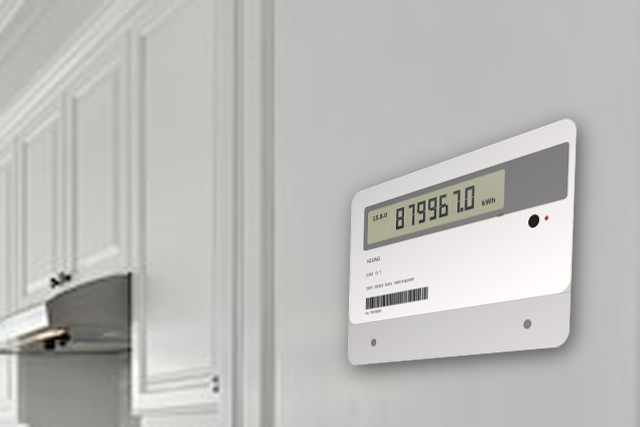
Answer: 879967.0 kWh
